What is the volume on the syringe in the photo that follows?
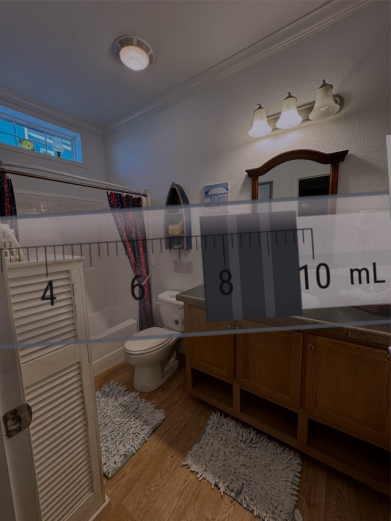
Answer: 7.5 mL
